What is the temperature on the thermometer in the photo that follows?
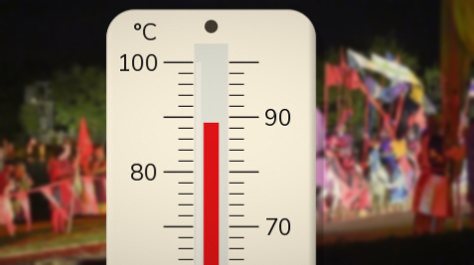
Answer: 89 °C
